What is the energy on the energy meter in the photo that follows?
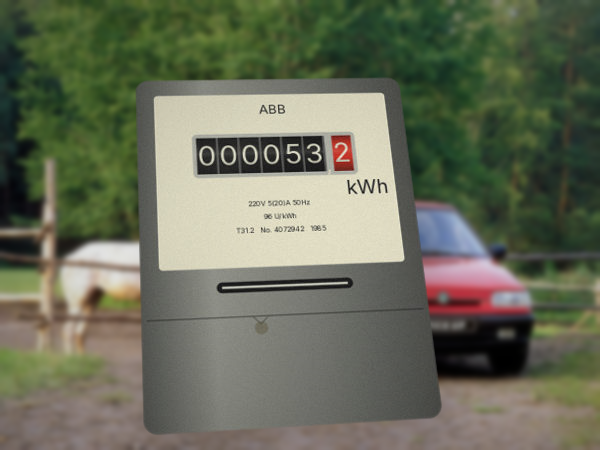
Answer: 53.2 kWh
